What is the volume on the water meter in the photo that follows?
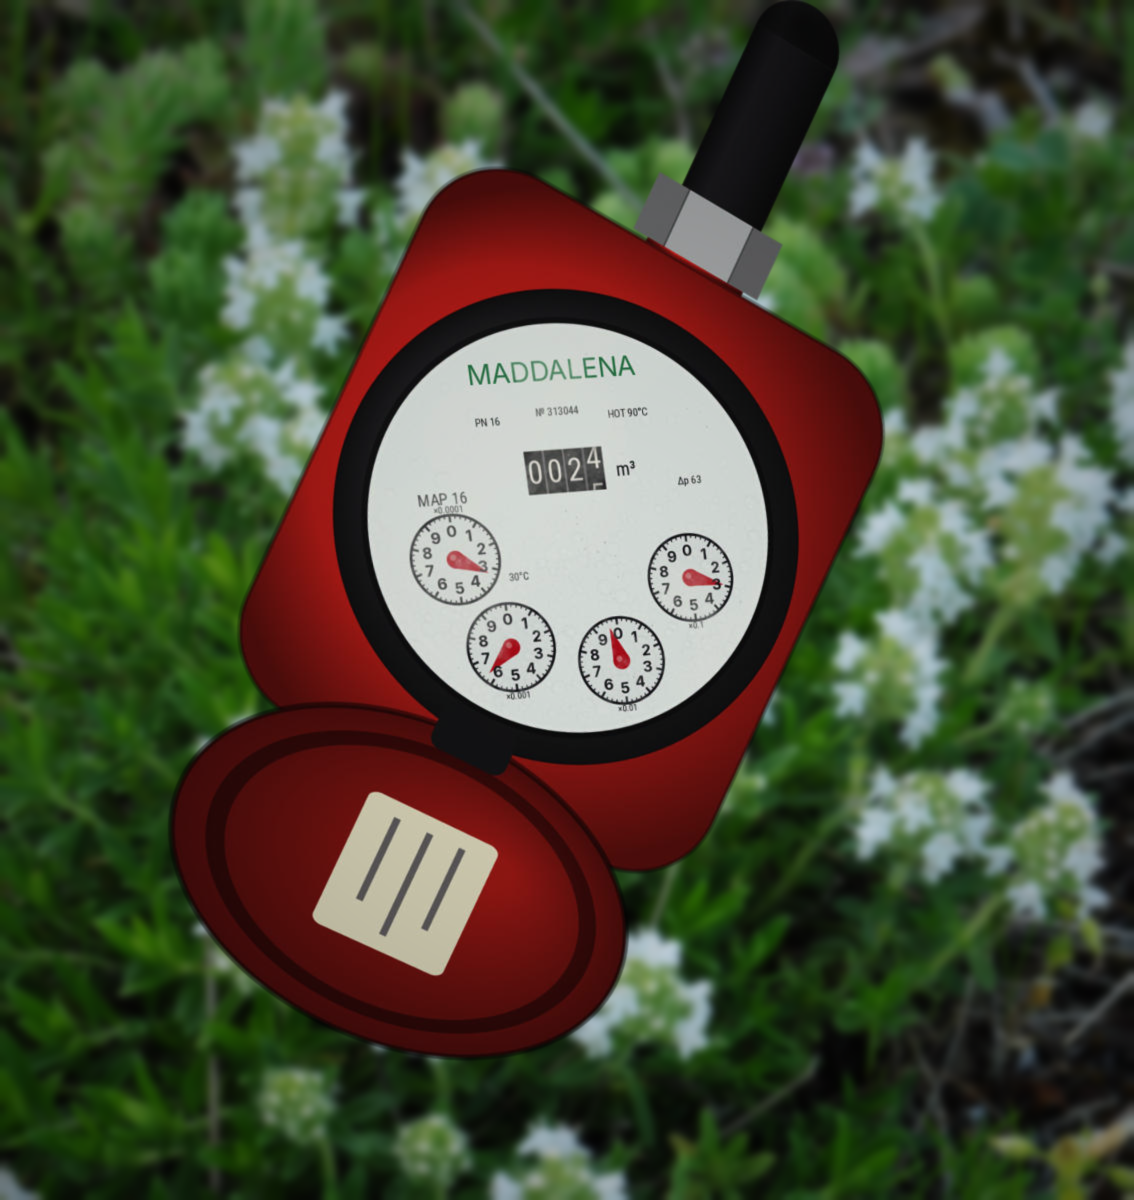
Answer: 24.2963 m³
